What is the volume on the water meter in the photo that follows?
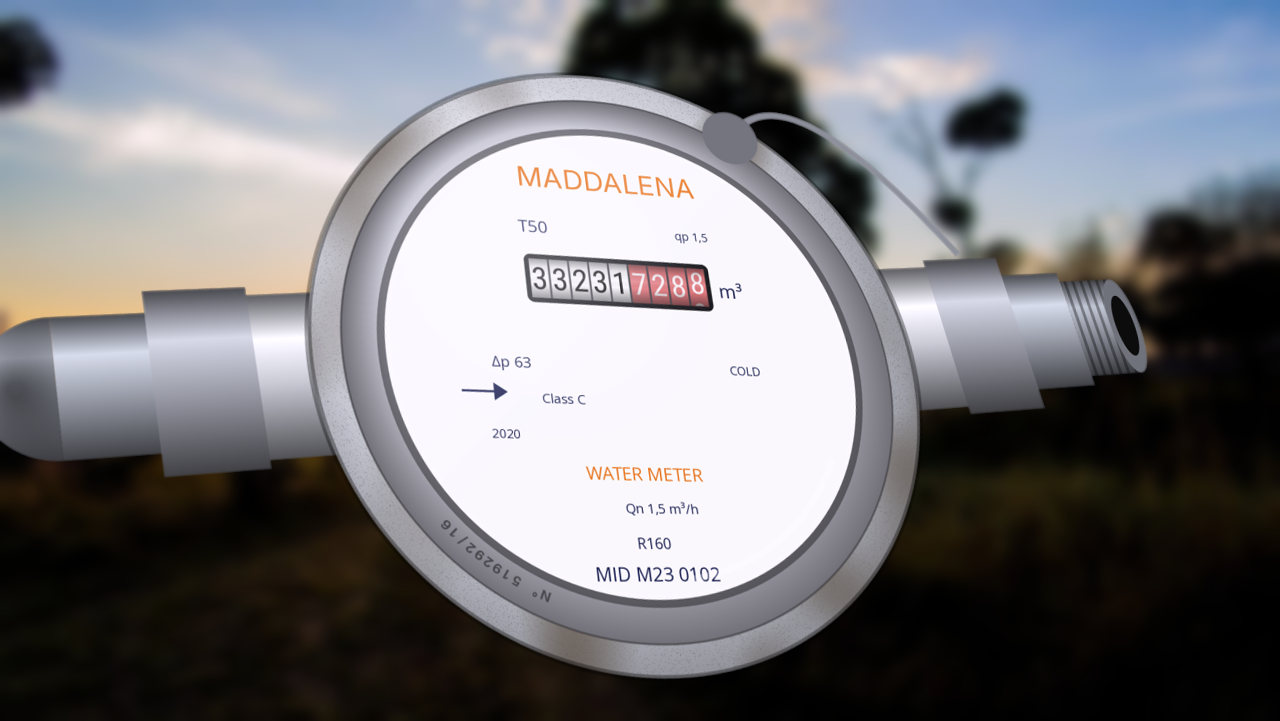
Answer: 33231.7288 m³
